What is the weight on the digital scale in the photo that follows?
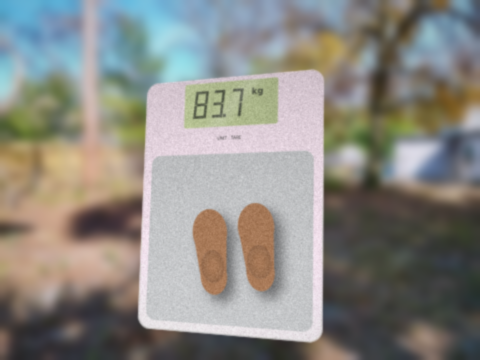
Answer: 83.7 kg
